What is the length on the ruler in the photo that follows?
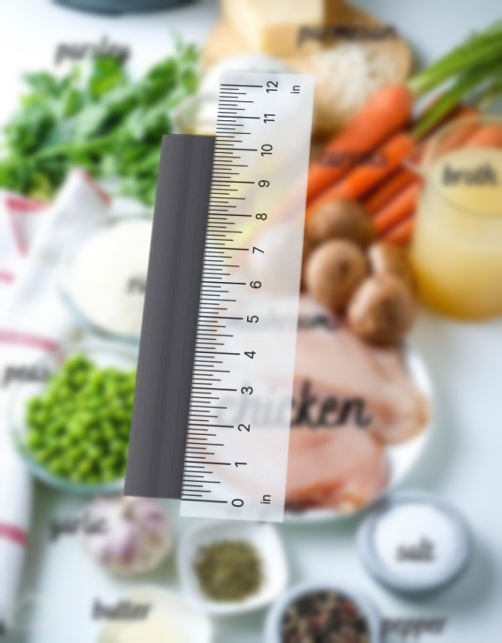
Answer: 10.375 in
